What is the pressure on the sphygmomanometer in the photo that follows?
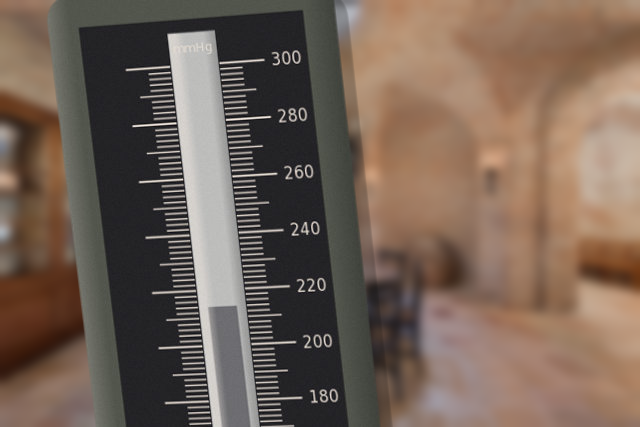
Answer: 214 mmHg
